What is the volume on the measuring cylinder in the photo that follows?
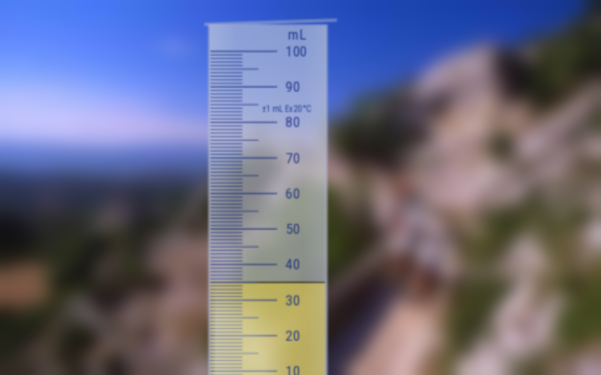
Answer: 35 mL
